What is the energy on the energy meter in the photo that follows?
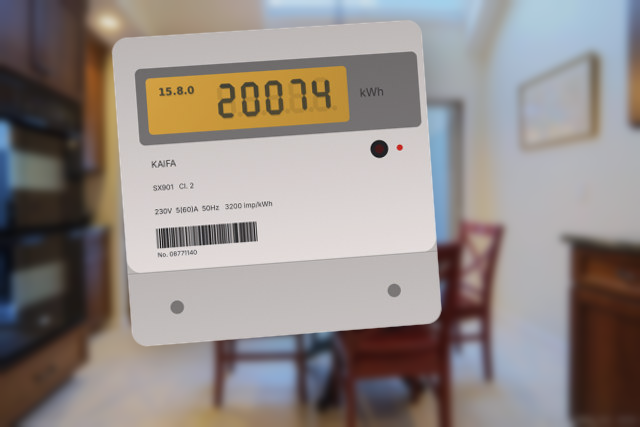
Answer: 20074 kWh
